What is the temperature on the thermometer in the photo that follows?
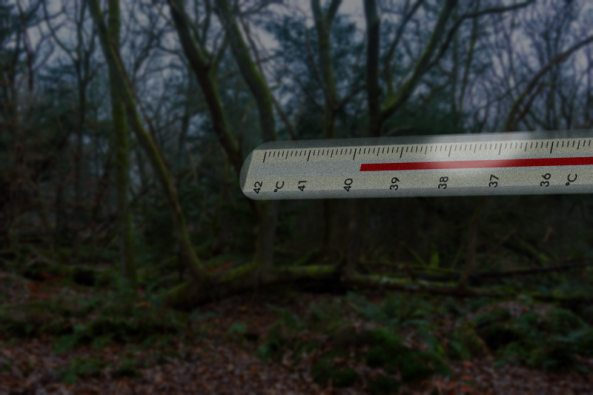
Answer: 39.8 °C
